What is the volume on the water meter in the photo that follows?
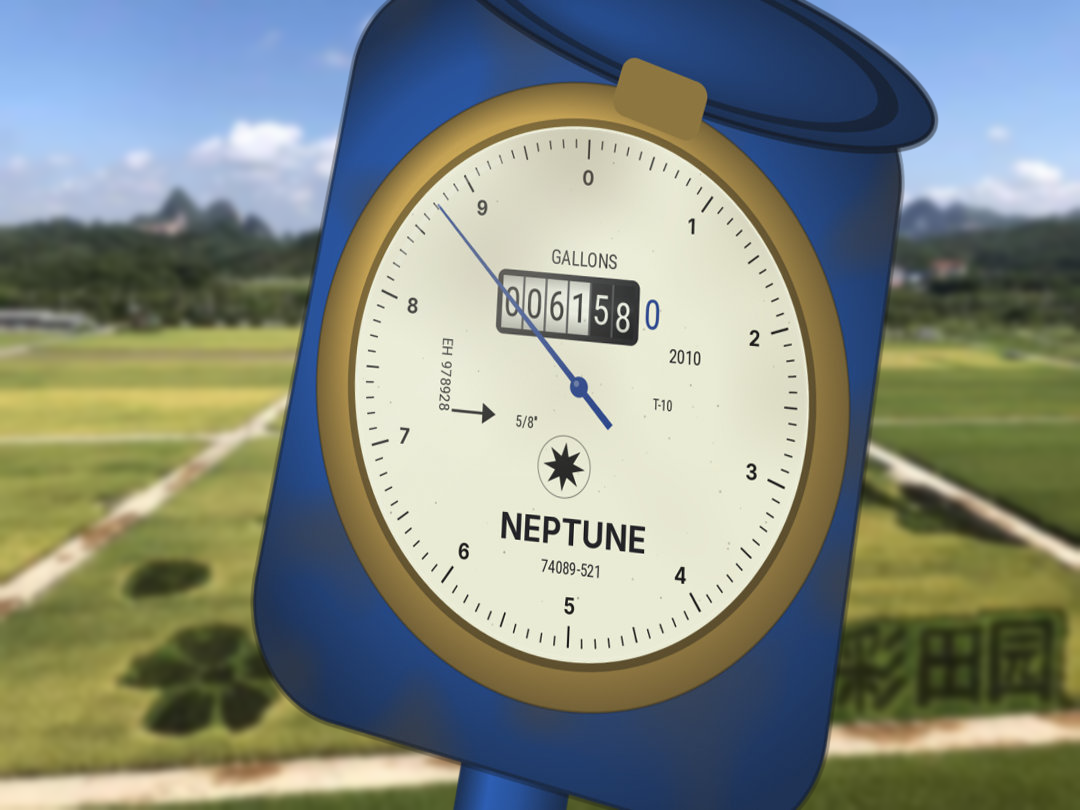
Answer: 61578.7 gal
